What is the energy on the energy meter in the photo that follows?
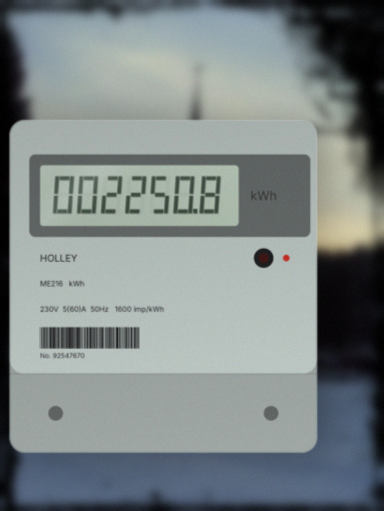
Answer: 2250.8 kWh
